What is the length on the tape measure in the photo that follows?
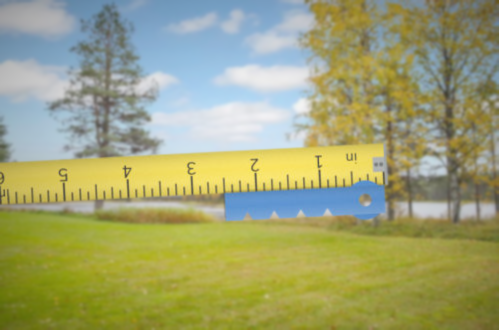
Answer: 2.5 in
